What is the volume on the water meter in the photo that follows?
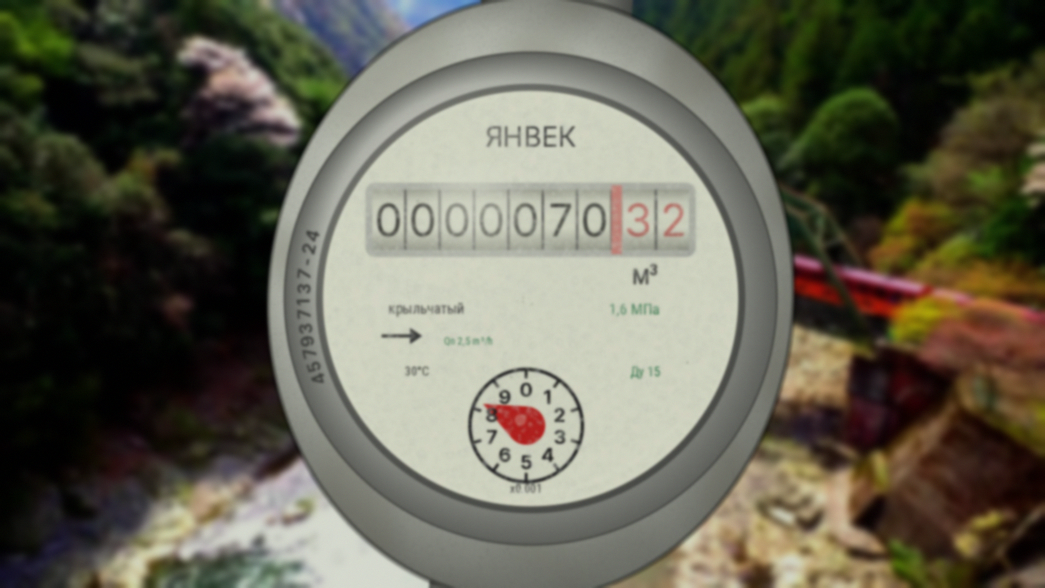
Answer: 70.328 m³
